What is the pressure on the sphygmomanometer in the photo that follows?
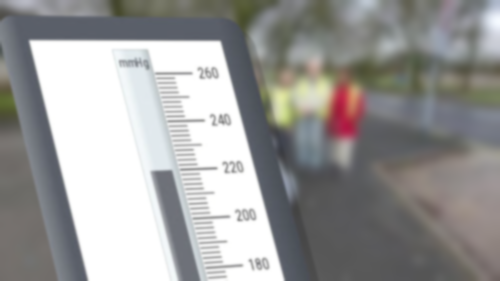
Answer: 220 mmHg
